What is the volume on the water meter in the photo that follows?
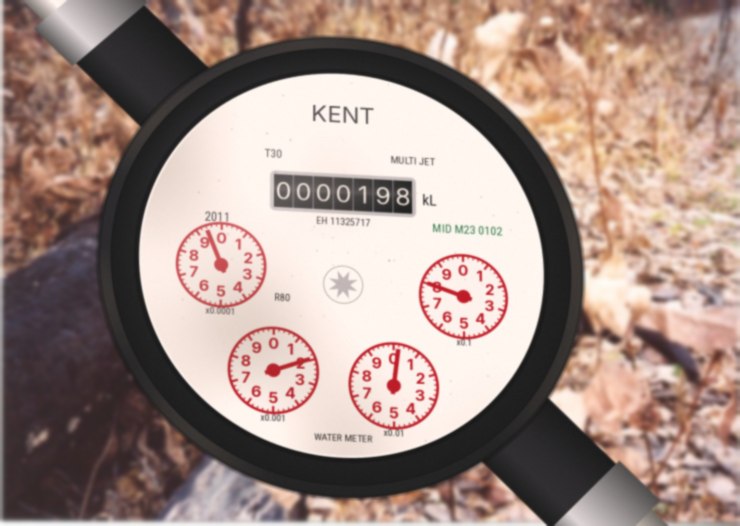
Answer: 198.8019 kL
